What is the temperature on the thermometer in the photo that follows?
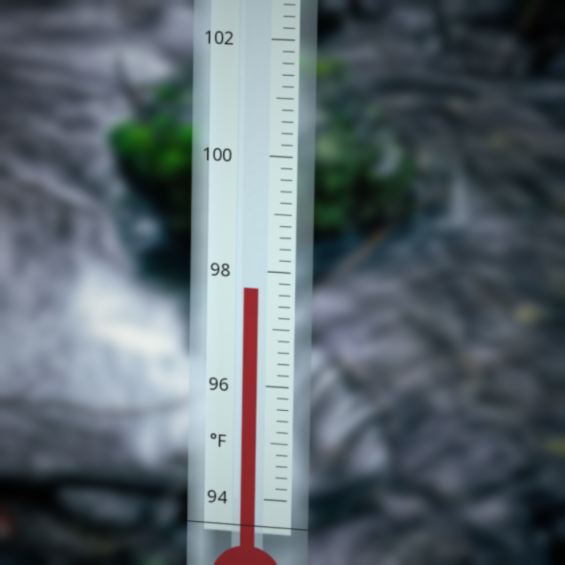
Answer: 97.7 °F
